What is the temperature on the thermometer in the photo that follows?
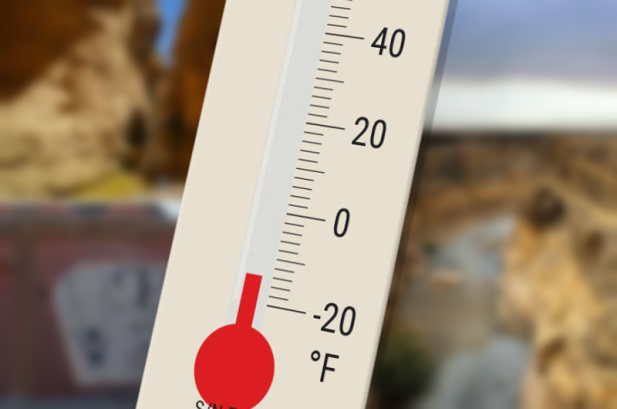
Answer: -14 °F
